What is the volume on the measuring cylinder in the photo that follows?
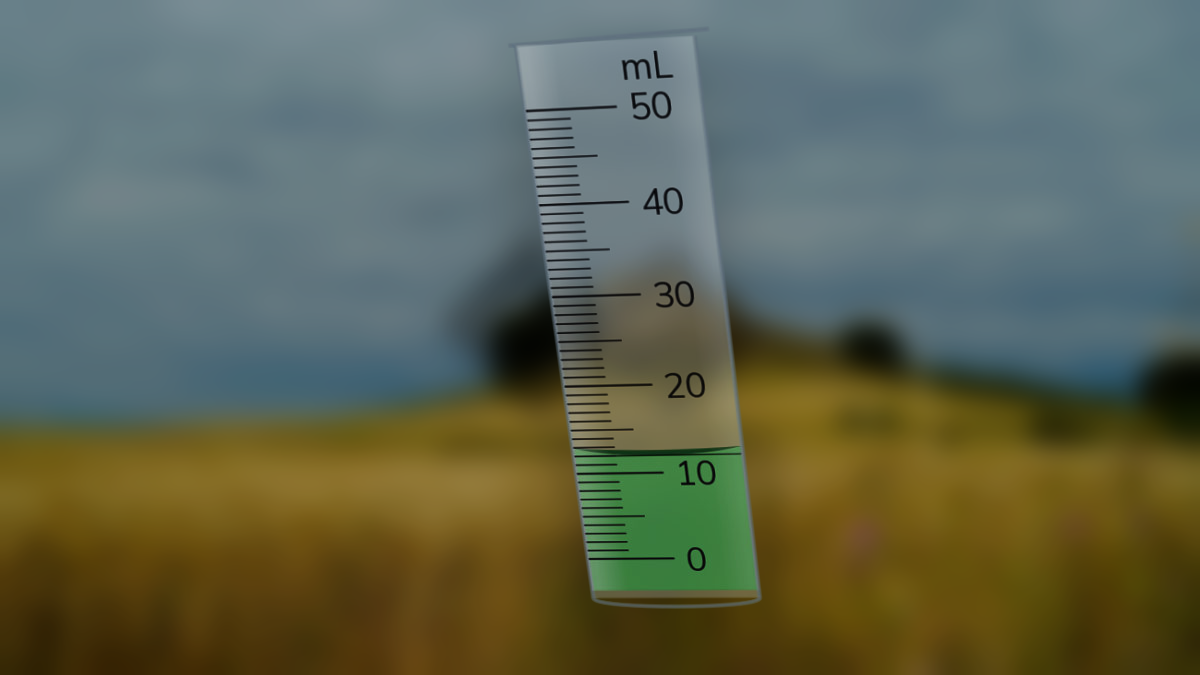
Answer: 12 mL
